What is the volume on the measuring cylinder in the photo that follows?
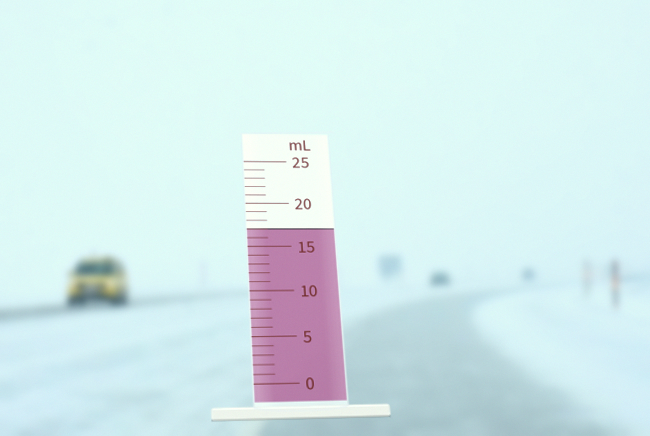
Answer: 17 mL
